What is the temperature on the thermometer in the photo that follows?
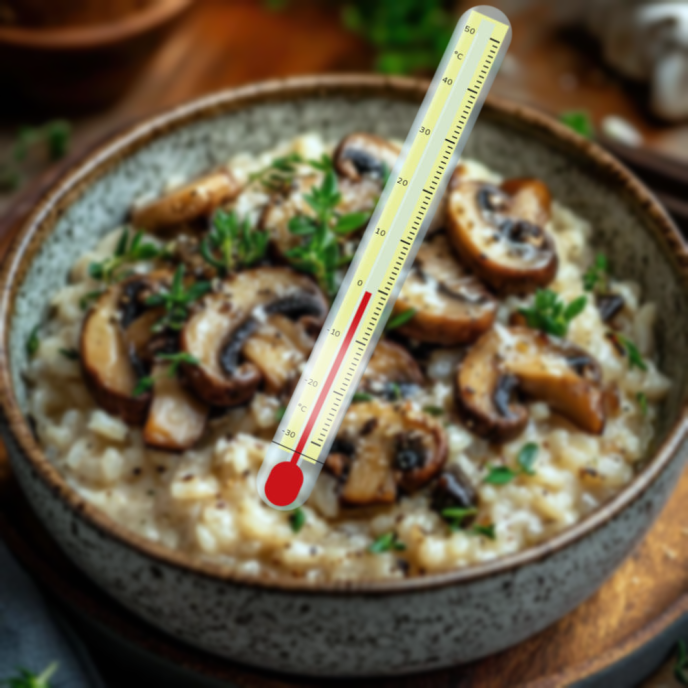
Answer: -1 °C
